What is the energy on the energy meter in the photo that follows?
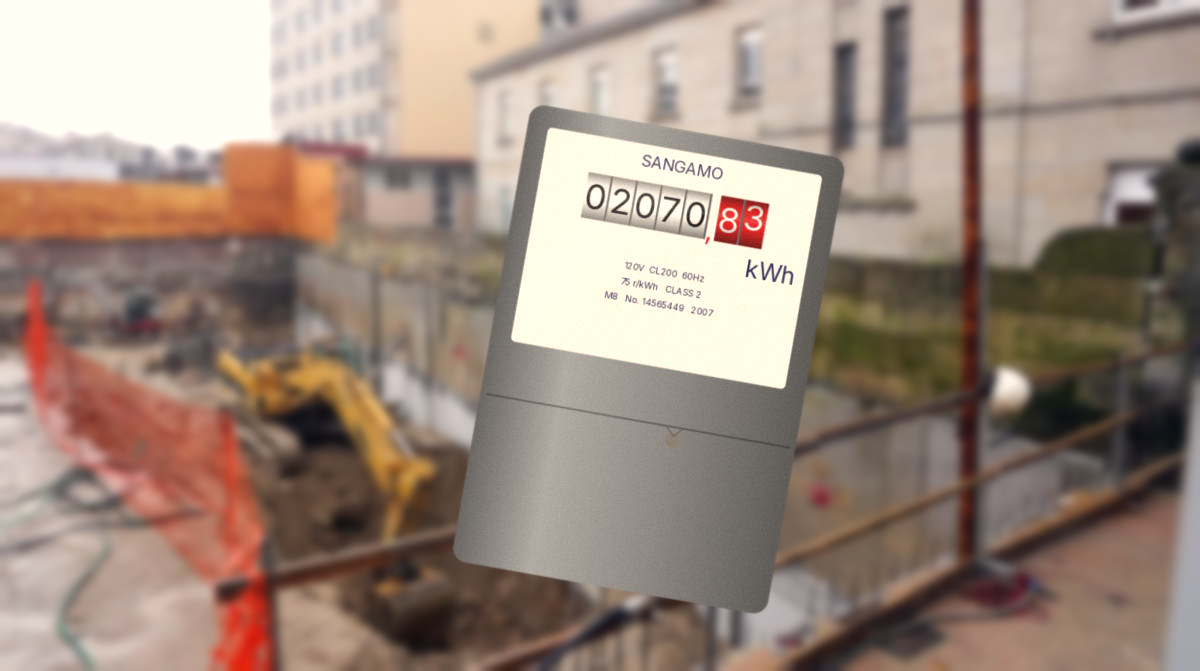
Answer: 2070.83 kWh
